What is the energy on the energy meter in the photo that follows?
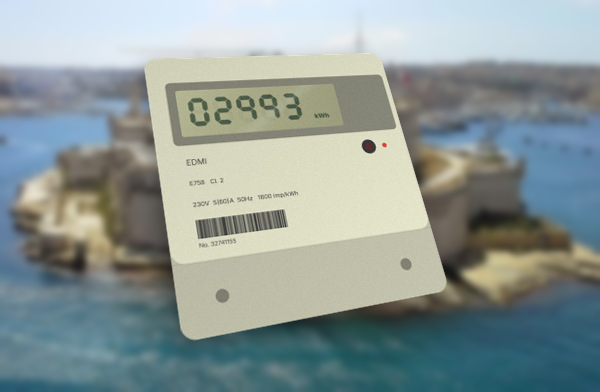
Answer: 2993 kWh
